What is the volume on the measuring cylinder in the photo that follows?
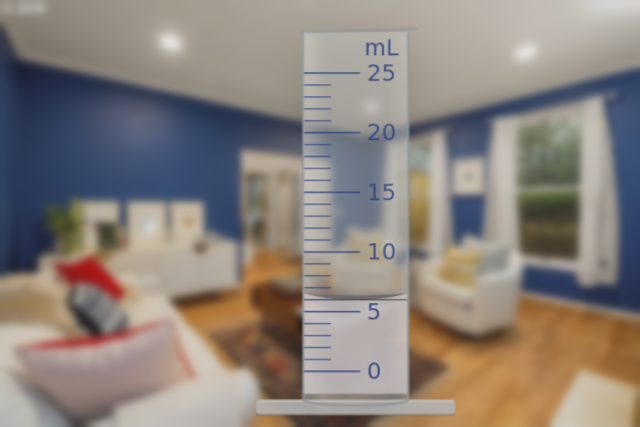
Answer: 6 mL
